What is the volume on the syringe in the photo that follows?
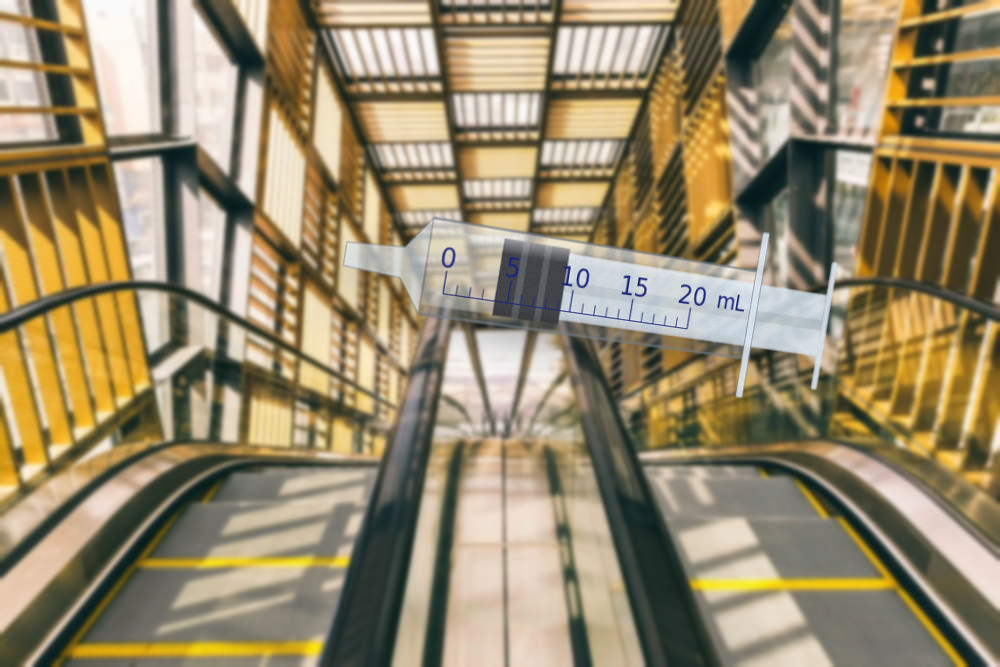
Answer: 4 mL
